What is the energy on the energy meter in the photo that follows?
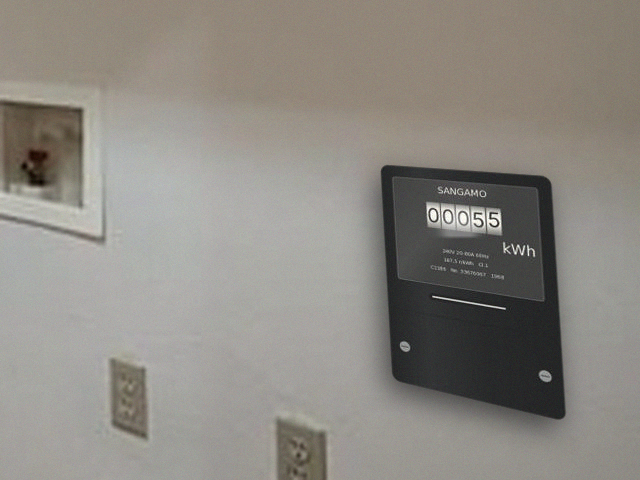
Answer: 55 kWh
